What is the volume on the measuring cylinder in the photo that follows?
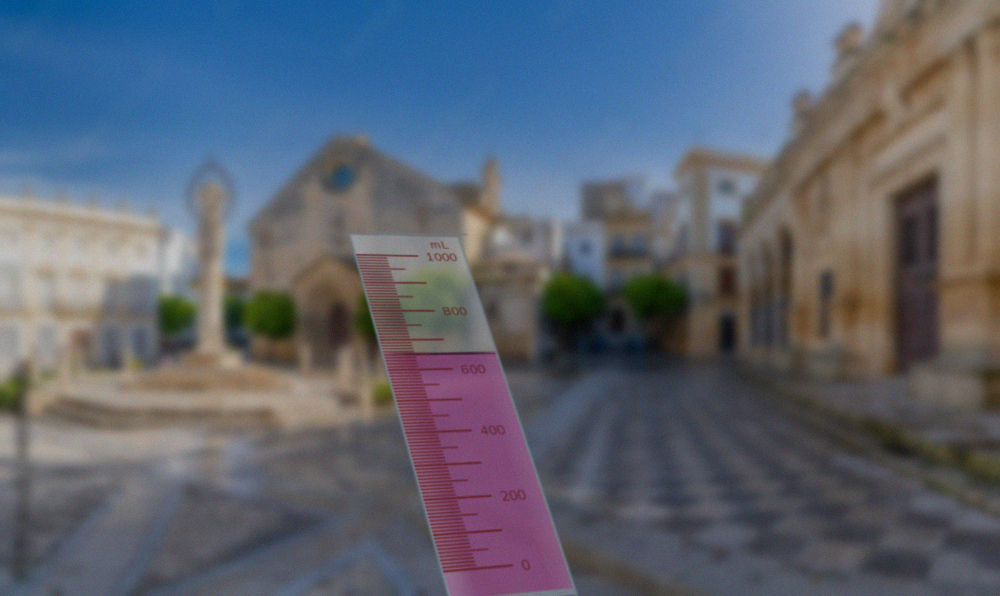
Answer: 650 mL
